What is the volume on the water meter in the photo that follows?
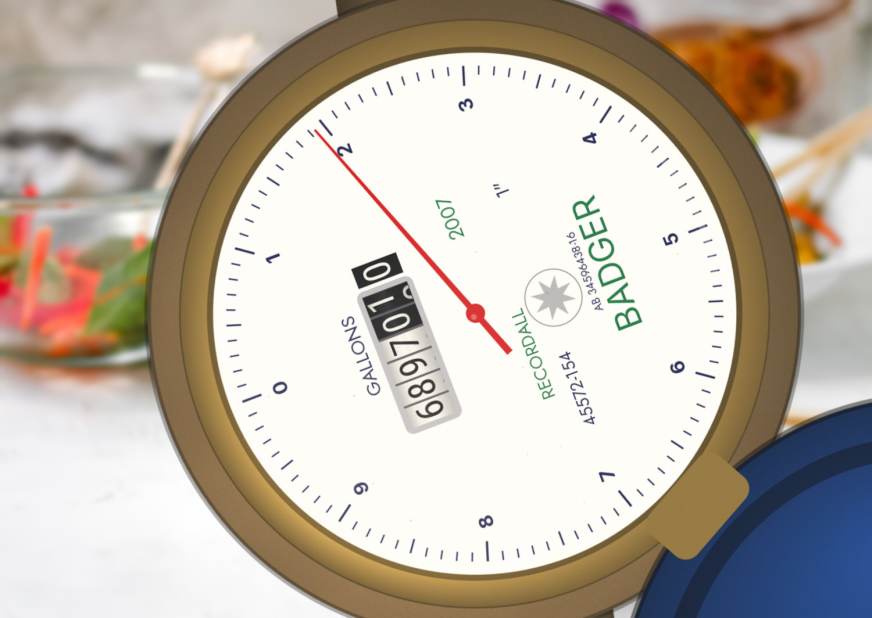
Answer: 6897011.9 gal
